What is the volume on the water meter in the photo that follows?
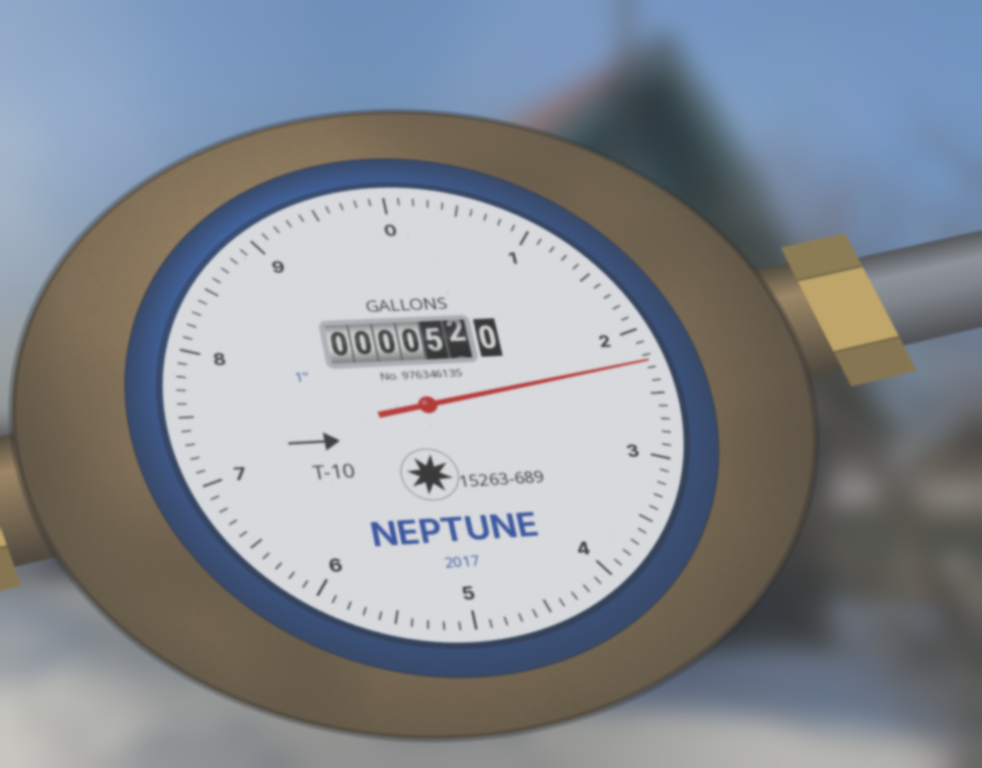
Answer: 522.2 gal
